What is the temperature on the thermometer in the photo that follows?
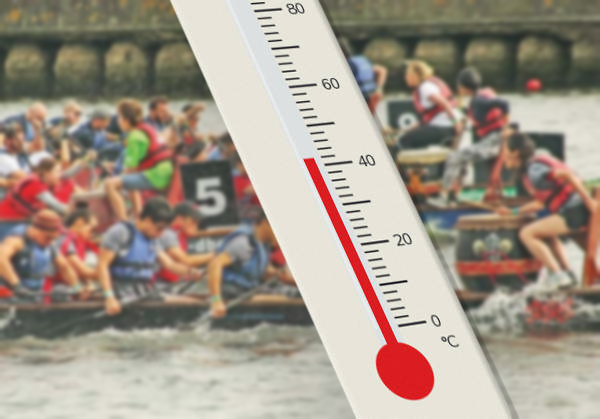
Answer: 42 °C
